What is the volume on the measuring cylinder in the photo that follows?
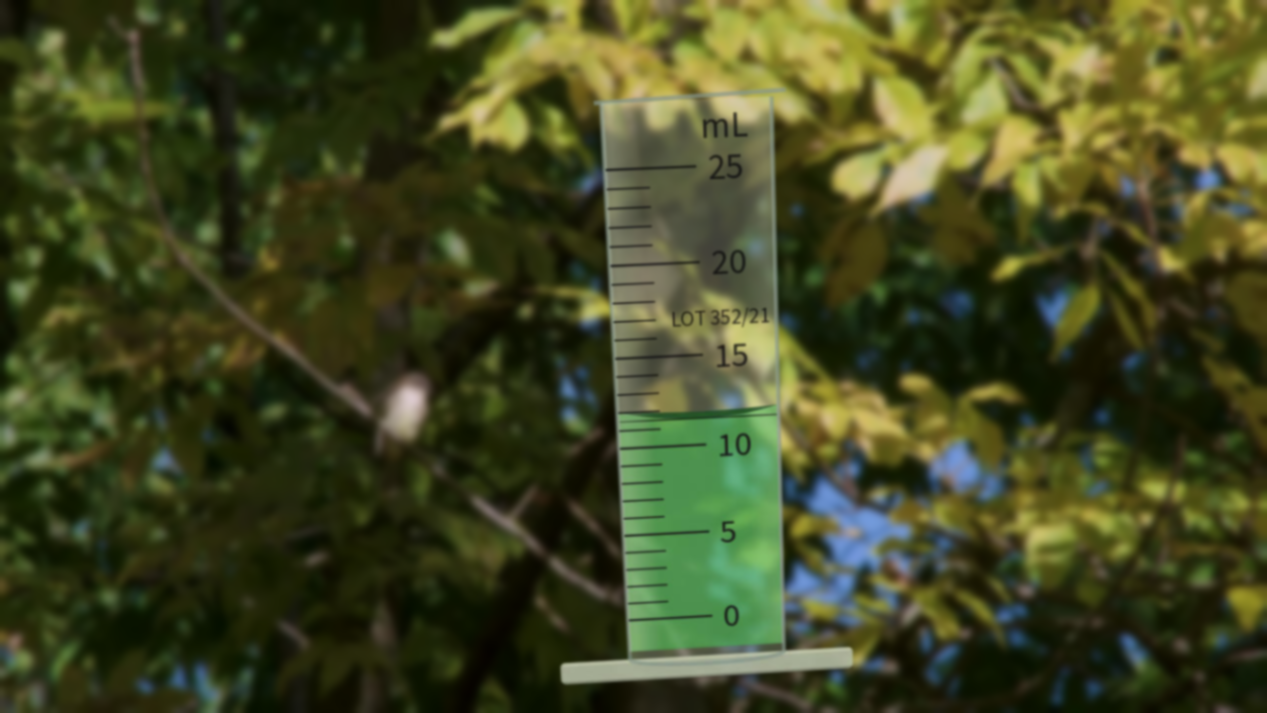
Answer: 11.5 mL
